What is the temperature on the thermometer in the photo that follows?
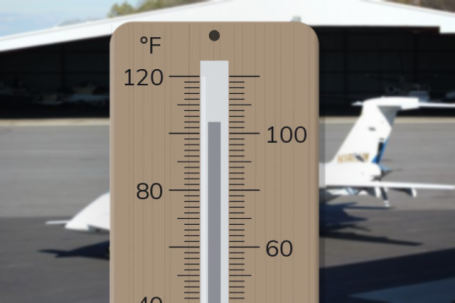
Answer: 104 °F
